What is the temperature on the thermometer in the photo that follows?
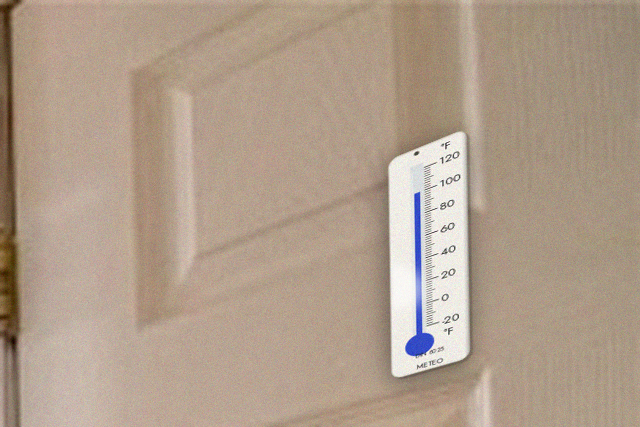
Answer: 100 °F
